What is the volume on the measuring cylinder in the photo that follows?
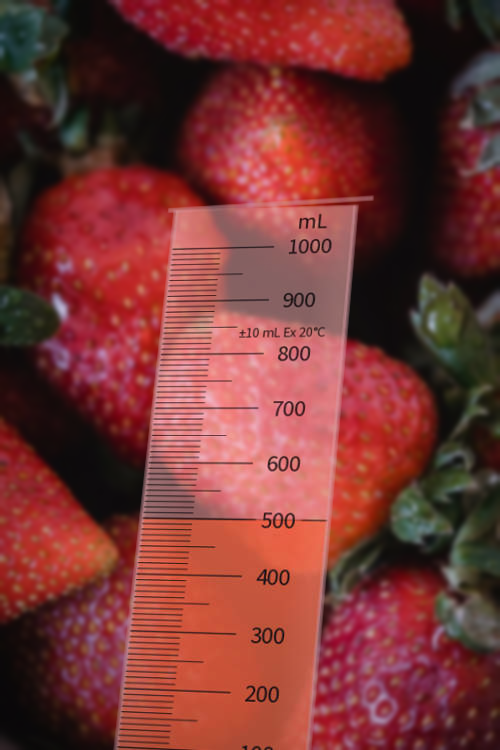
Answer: 500 mL
